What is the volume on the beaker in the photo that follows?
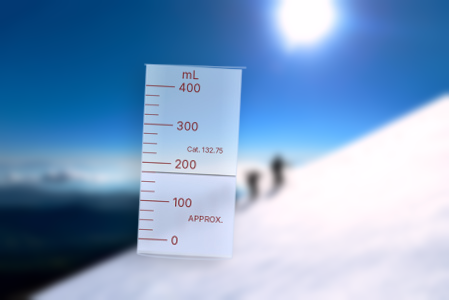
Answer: 175 mL
